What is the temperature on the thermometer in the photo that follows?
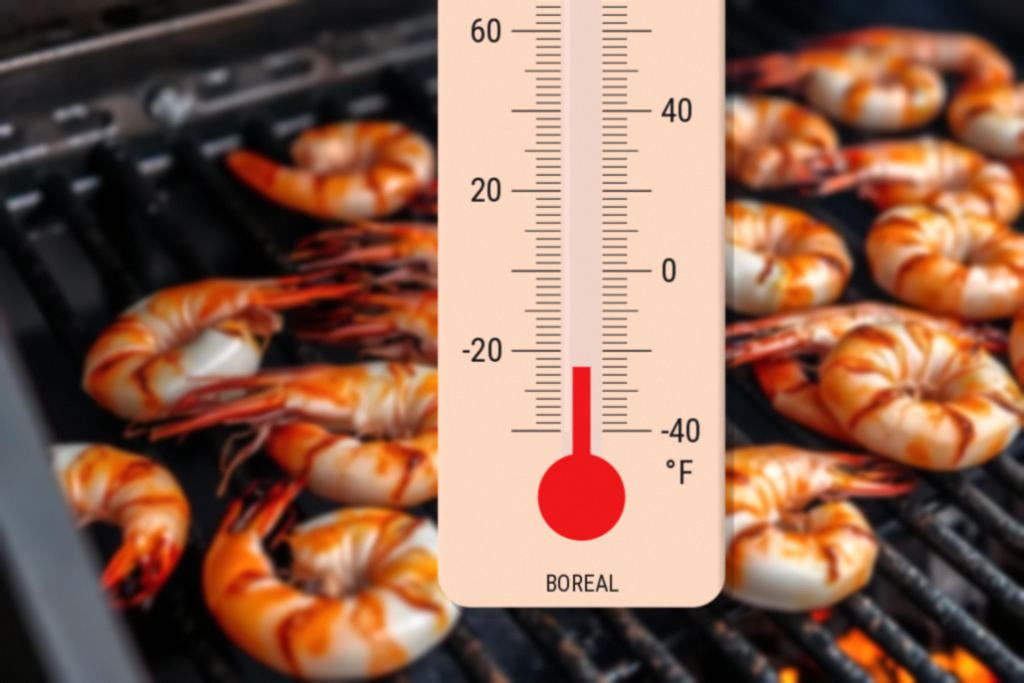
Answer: -24 °F
